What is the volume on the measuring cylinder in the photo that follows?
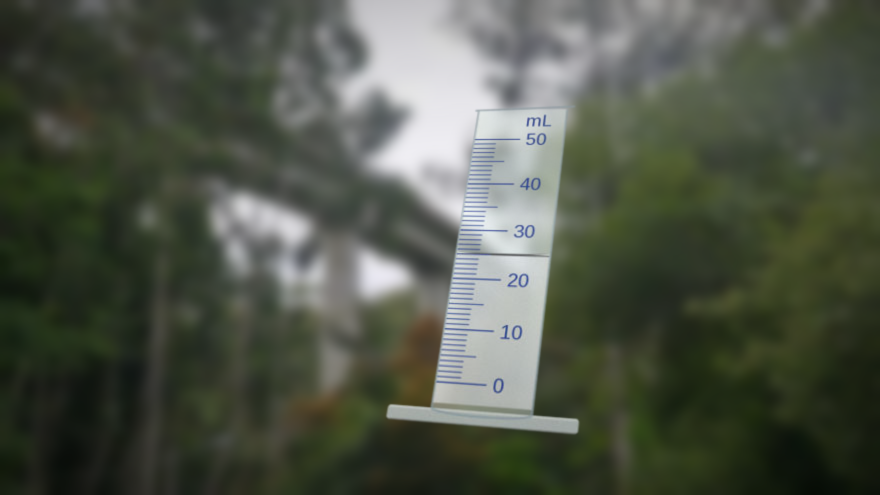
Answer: 25 mL
